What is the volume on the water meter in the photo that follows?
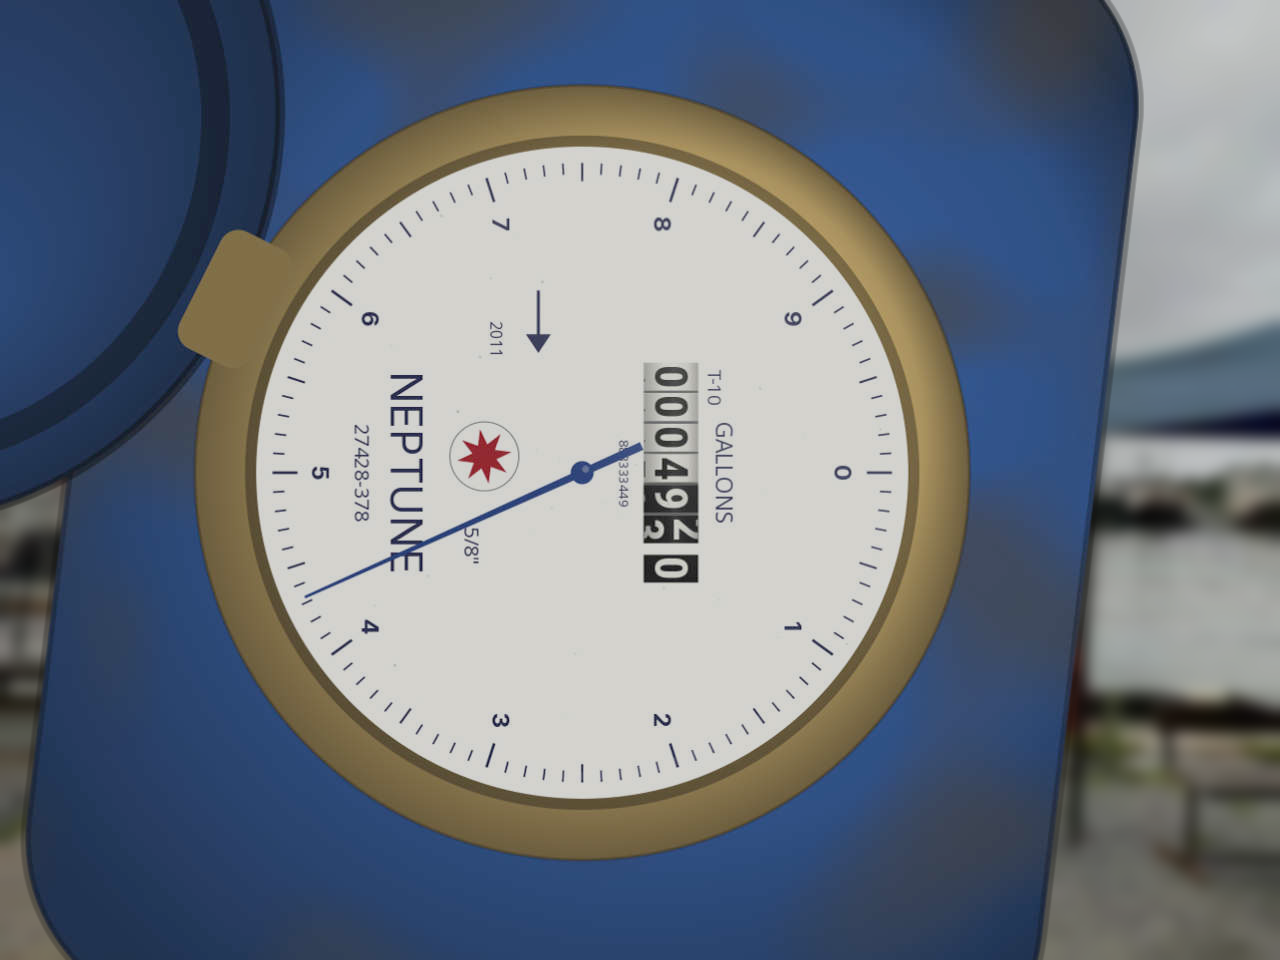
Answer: 4924.3 gal
